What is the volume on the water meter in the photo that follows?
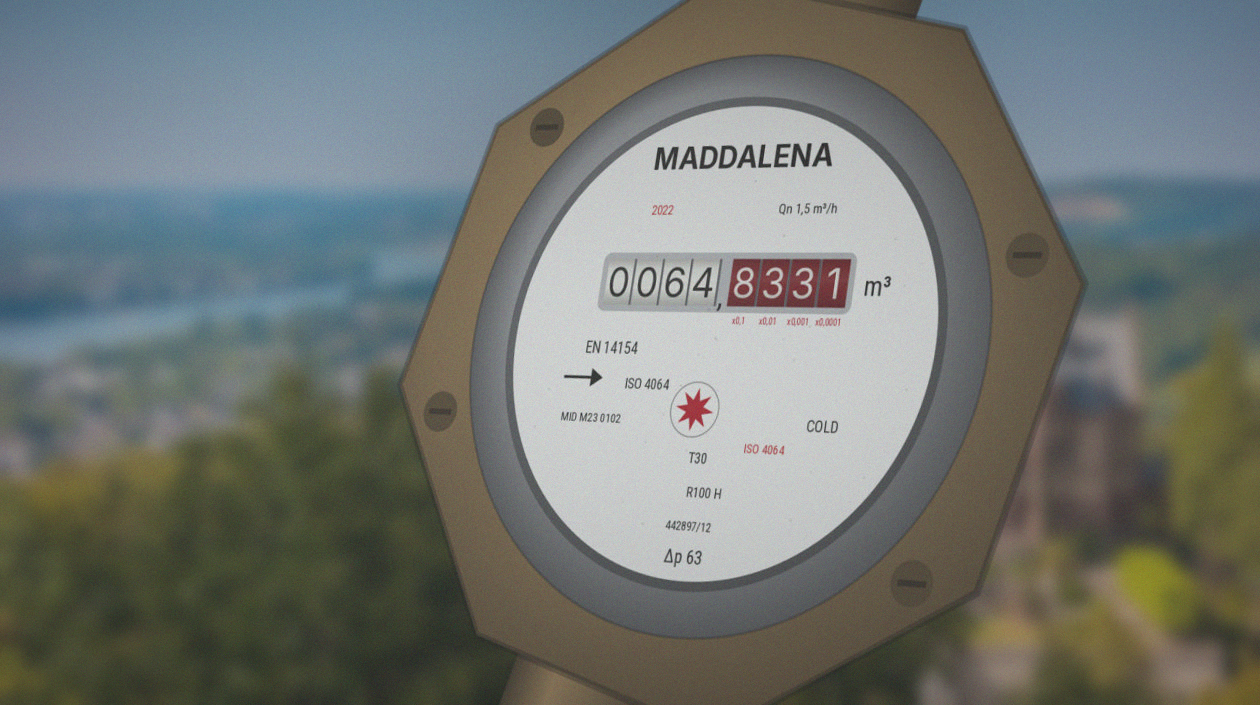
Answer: 64.8331 m³
